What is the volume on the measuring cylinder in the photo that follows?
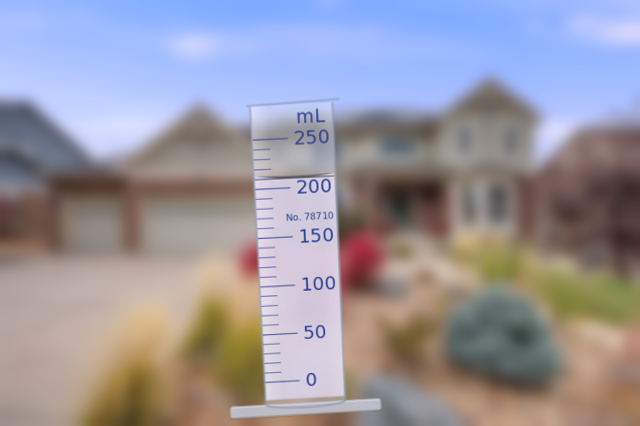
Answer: 210 mL
